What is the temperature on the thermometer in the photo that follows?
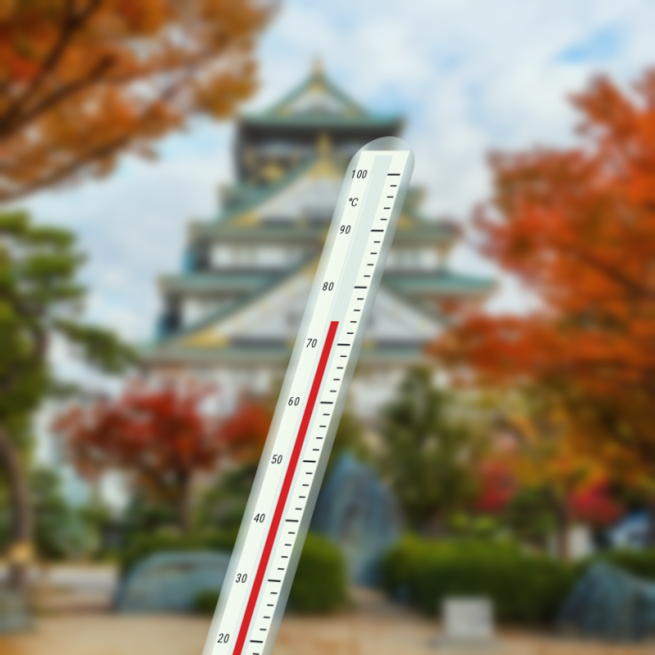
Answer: 74 °C
